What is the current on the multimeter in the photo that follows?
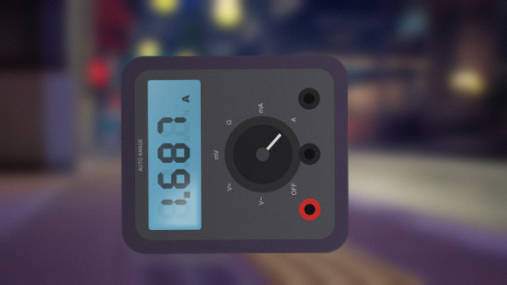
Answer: 1.687 A
